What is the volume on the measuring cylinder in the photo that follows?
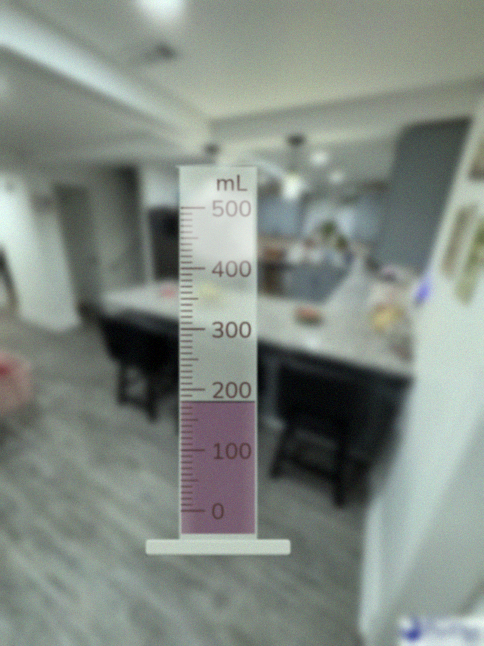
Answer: 180 mL
